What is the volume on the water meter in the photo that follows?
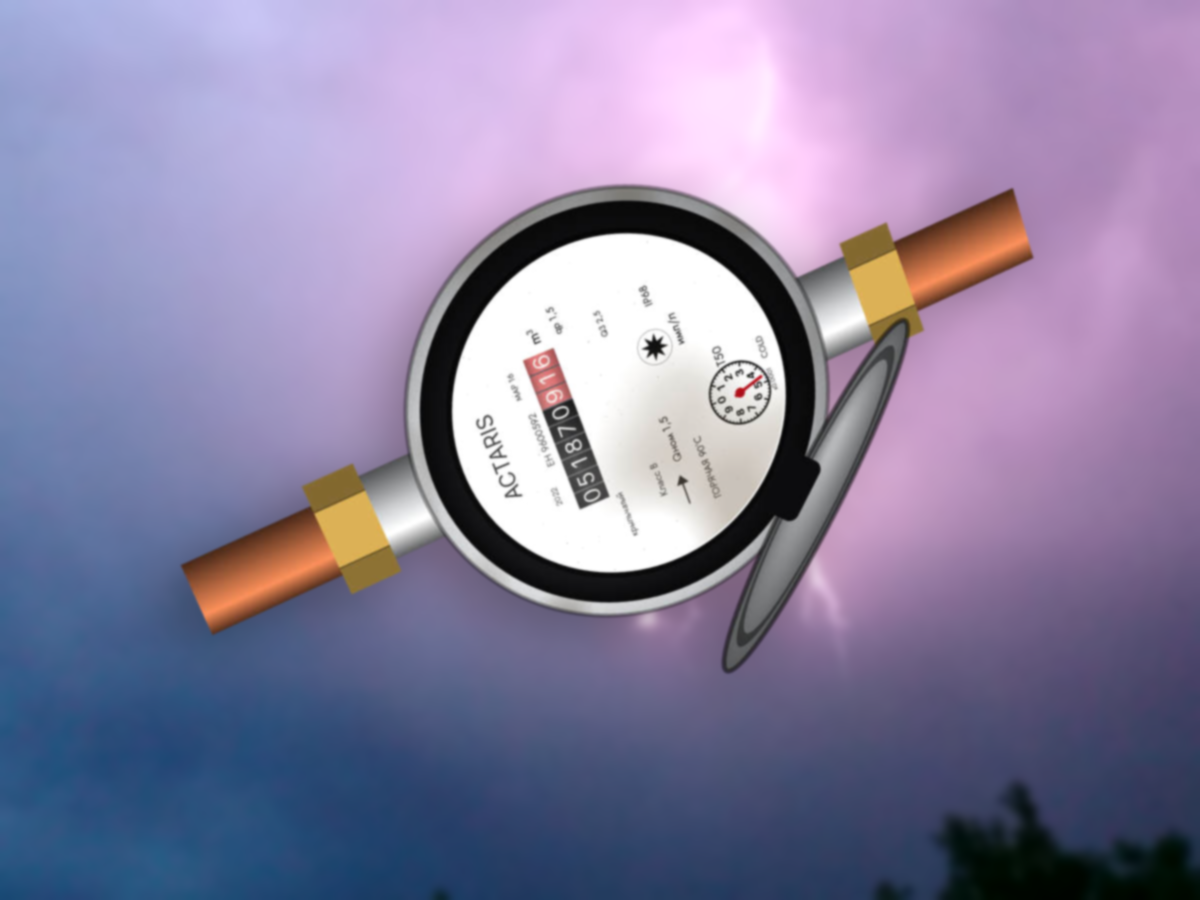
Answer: 51870.9164 m³
